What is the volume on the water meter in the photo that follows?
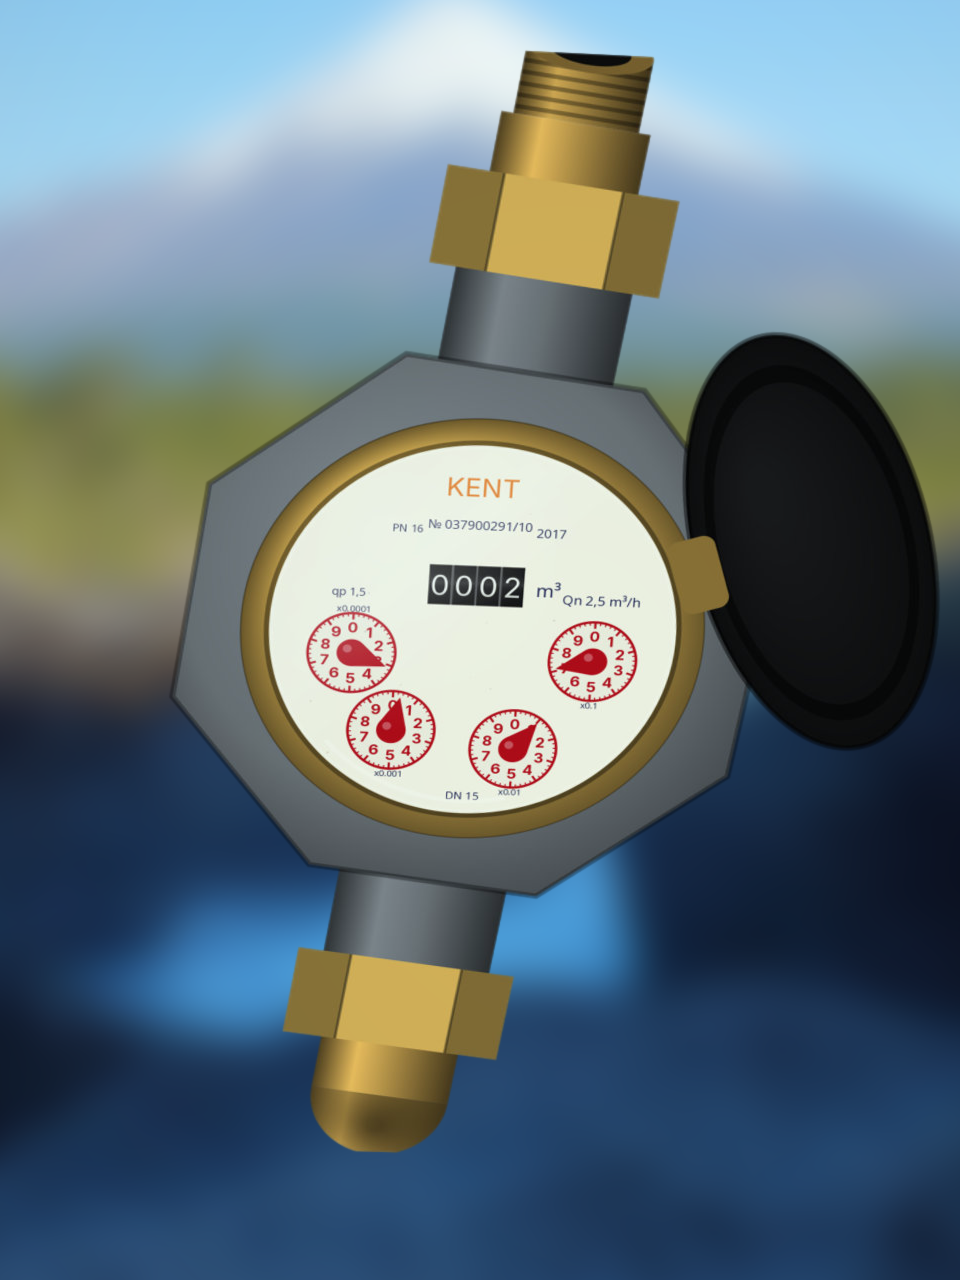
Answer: 2.7103 m³
